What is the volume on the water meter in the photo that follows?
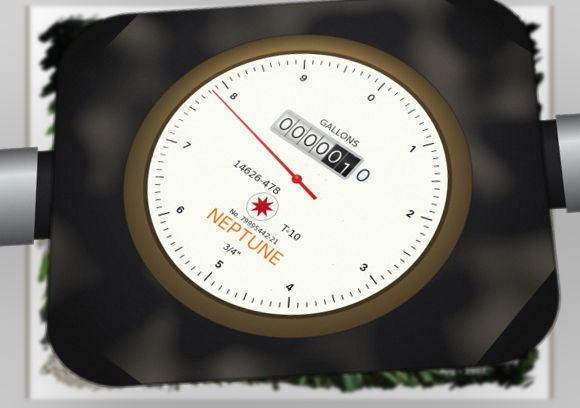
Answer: 7.8 gal
